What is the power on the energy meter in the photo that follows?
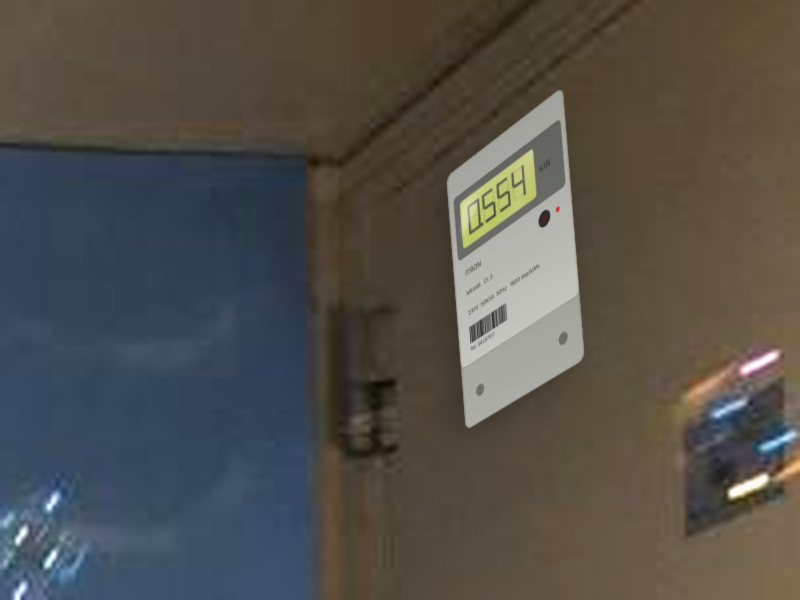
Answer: 0.554 kW
